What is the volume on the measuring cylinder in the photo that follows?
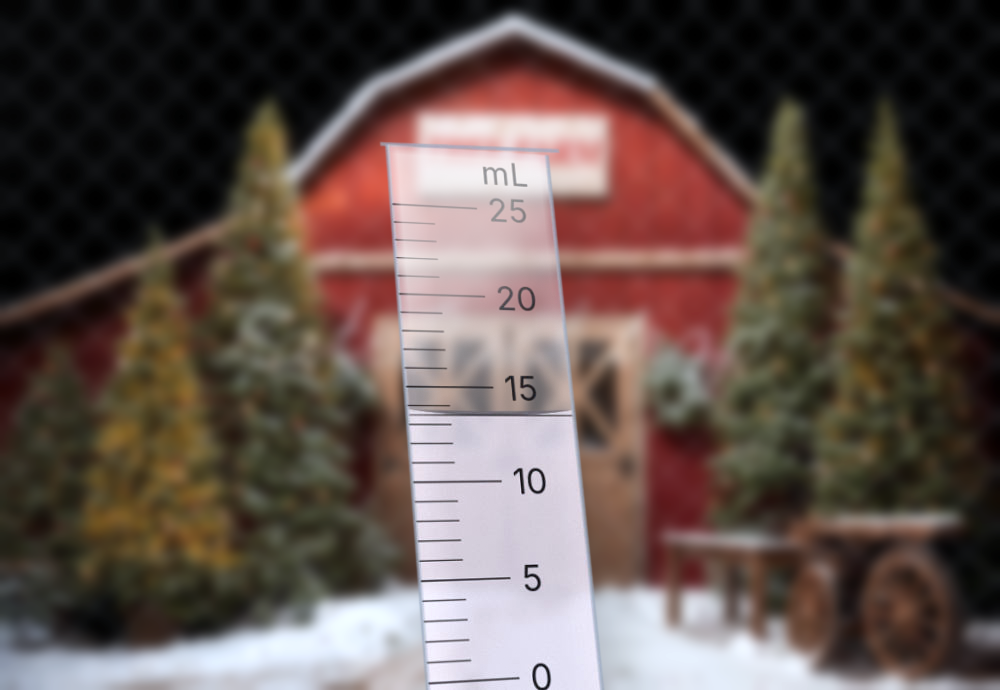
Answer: 13.5 mL
